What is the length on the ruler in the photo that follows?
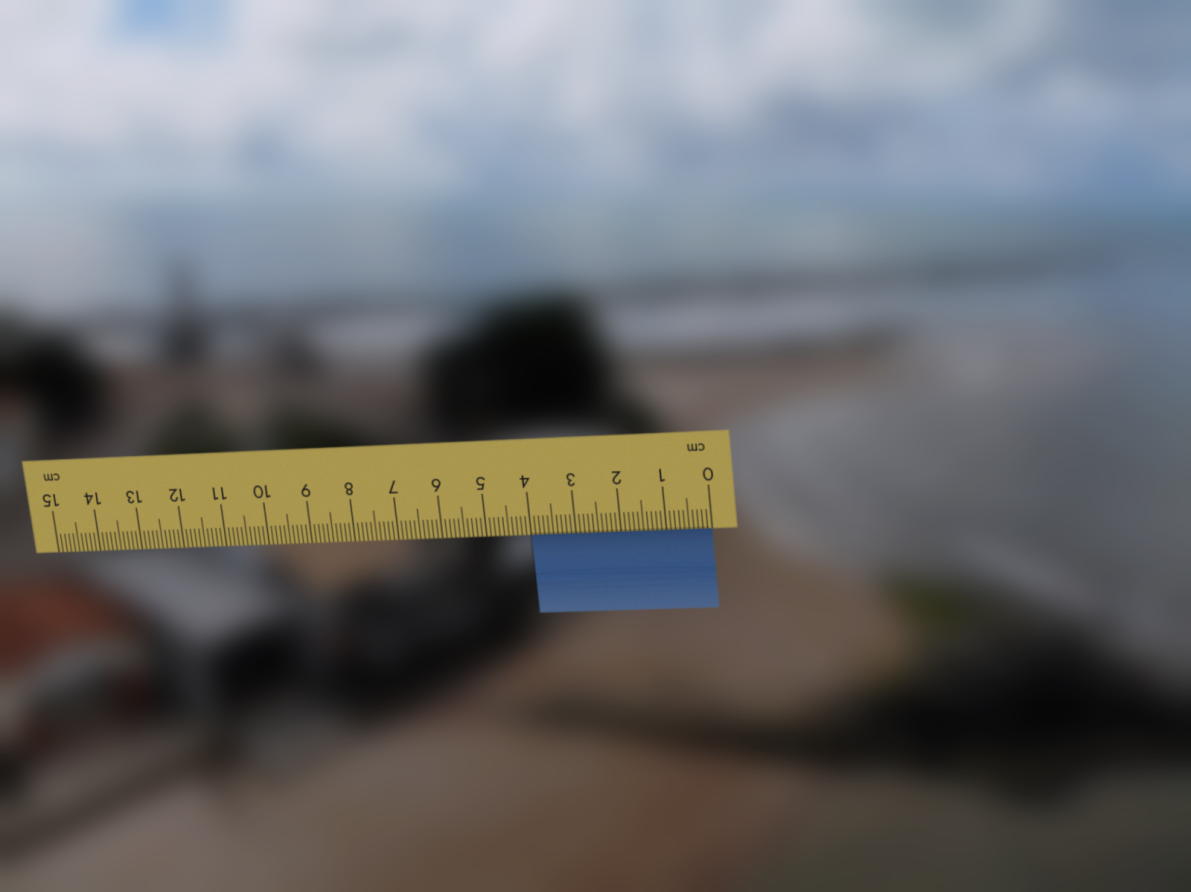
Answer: 4 cm
